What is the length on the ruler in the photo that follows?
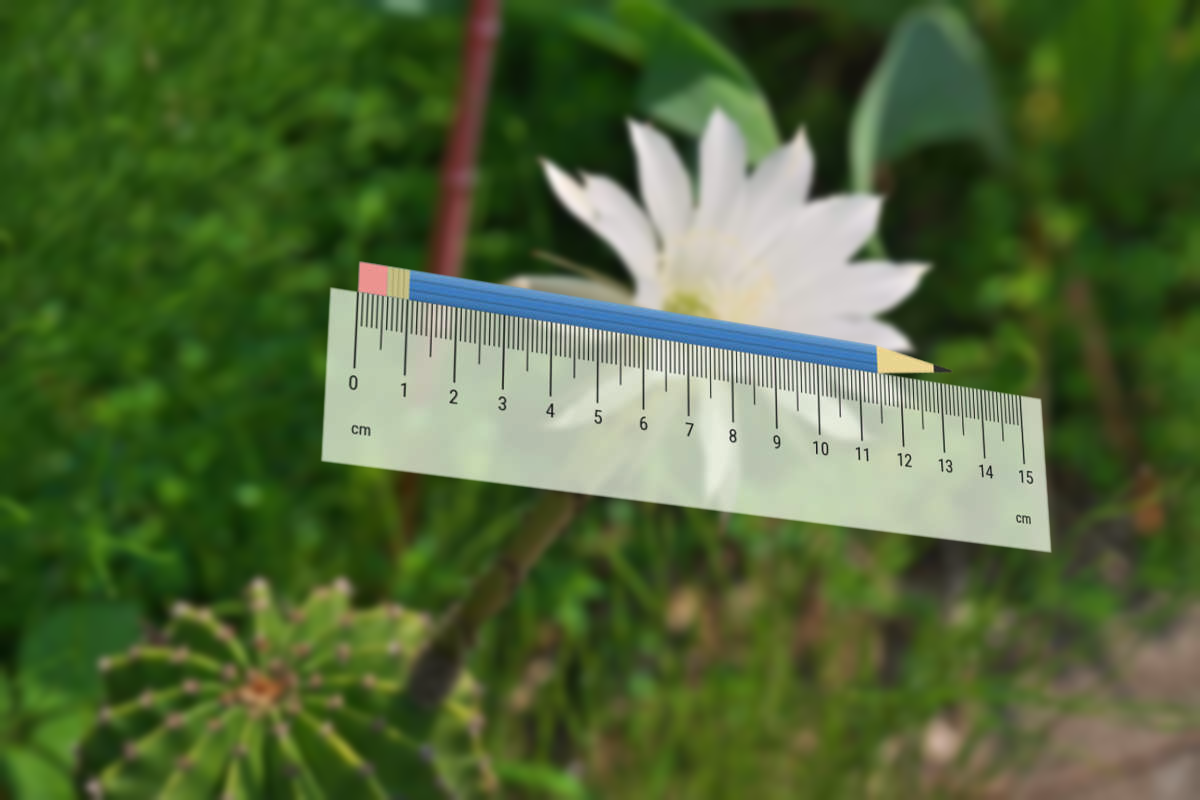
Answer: 13.3 cm
